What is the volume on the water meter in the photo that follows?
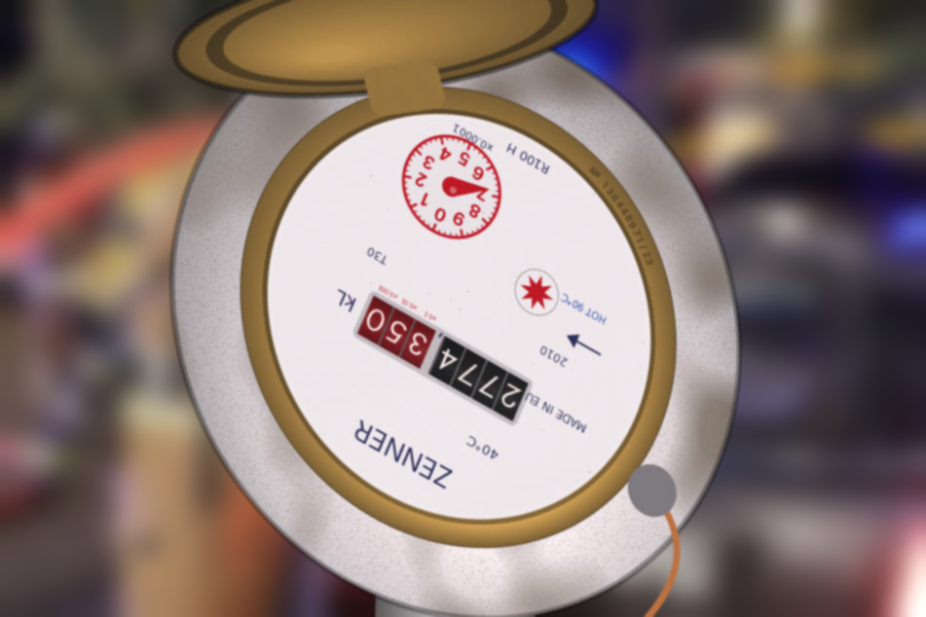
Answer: 2774.3506 kL
